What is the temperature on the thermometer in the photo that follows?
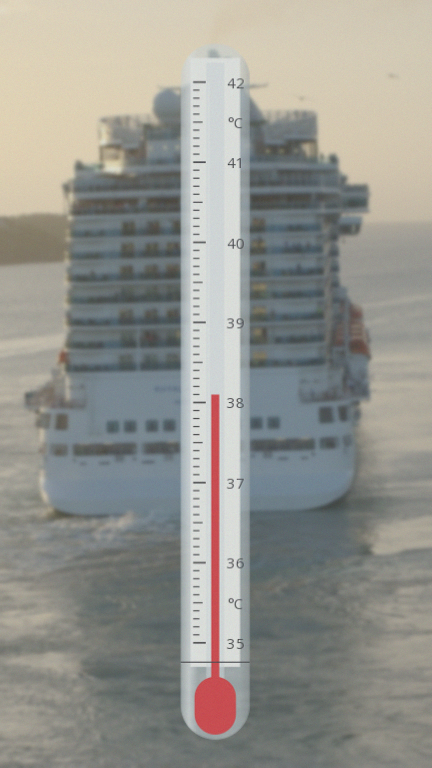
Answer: 38.1 °C
